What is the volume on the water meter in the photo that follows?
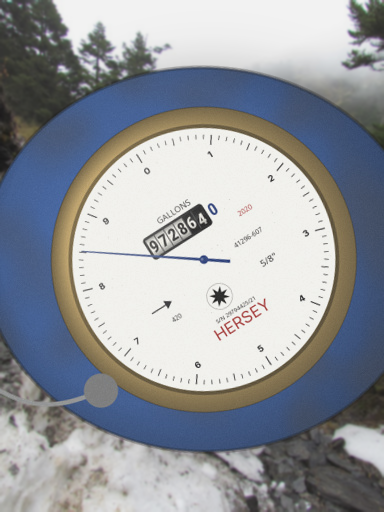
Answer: 9728638.5 gal
